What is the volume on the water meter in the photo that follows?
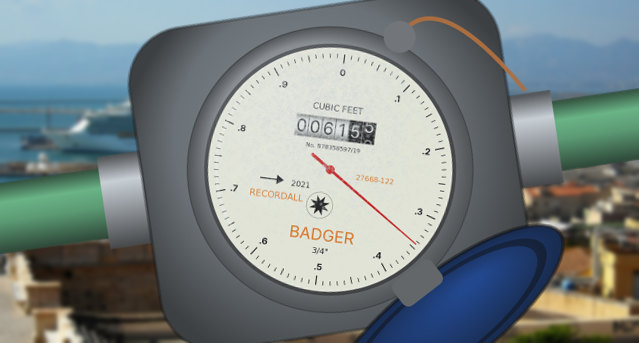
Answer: 6155.34 ft³
